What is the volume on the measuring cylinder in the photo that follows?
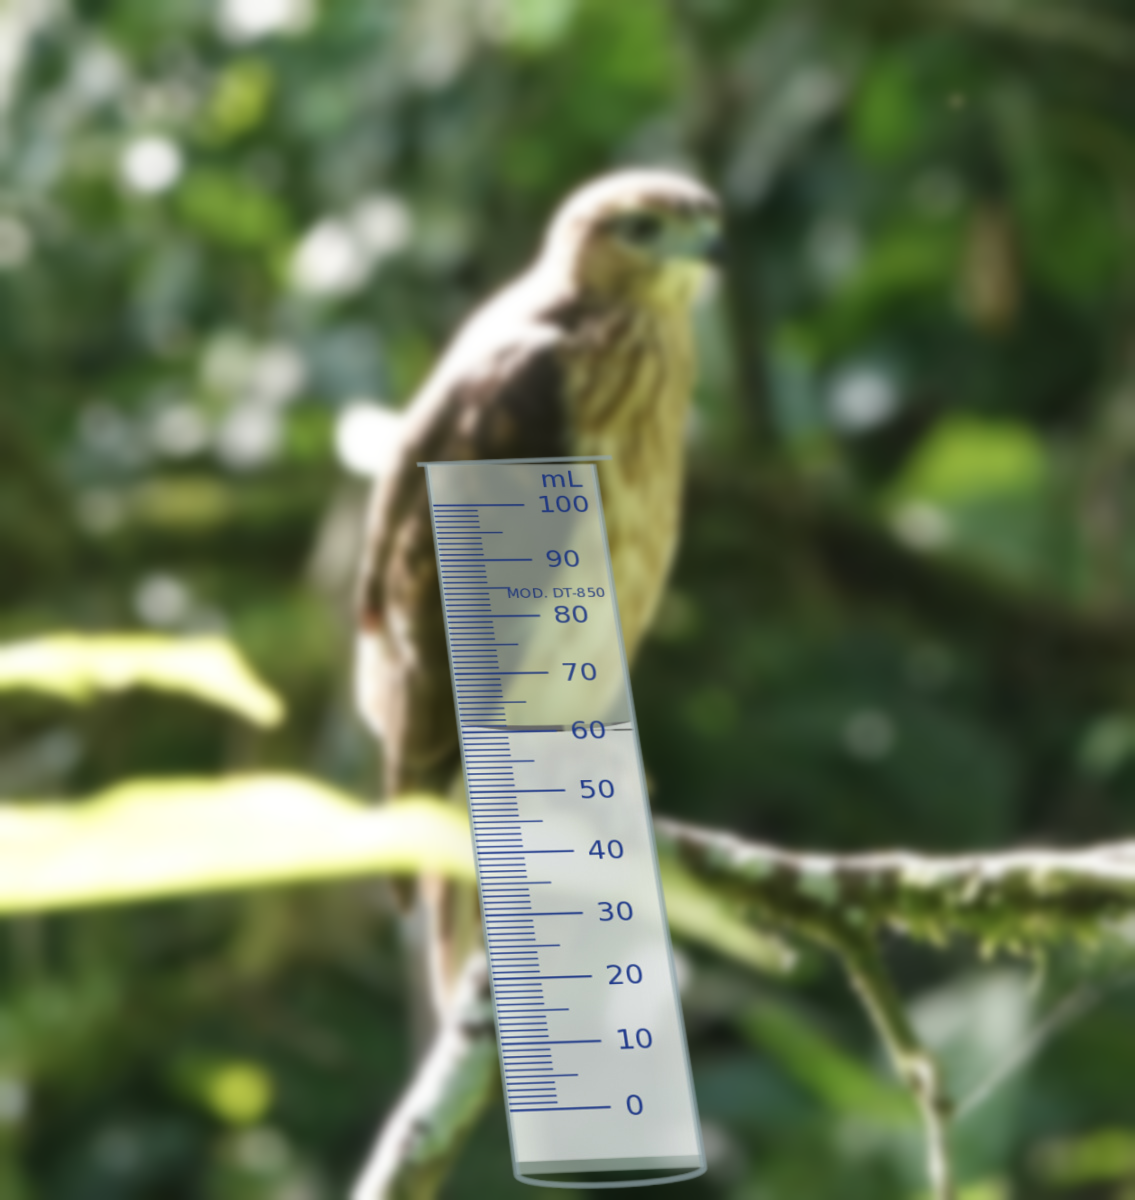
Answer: 60 mL
